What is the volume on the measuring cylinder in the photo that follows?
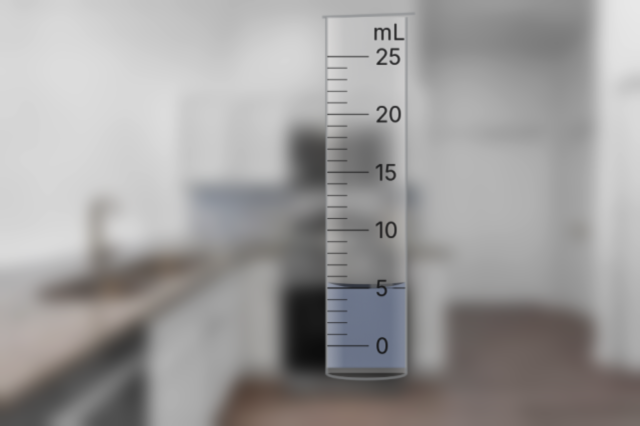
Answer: 5 mL
